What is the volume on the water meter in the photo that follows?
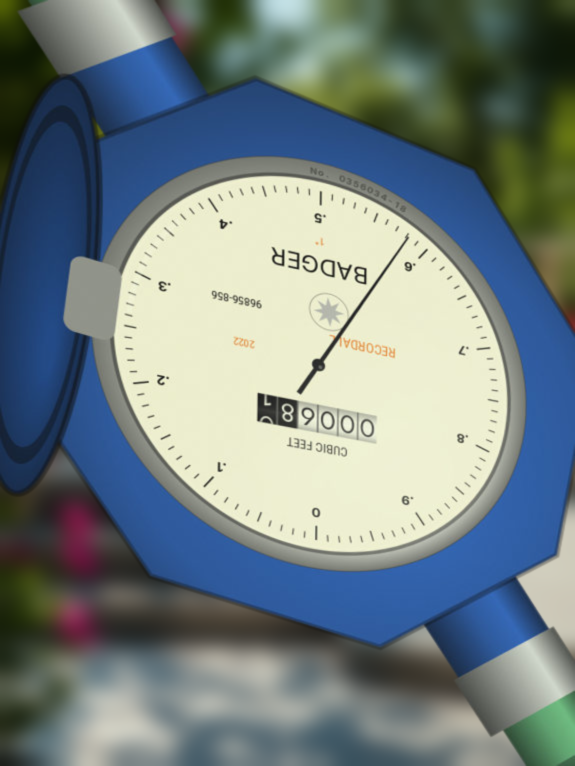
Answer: 680.58 ft³
